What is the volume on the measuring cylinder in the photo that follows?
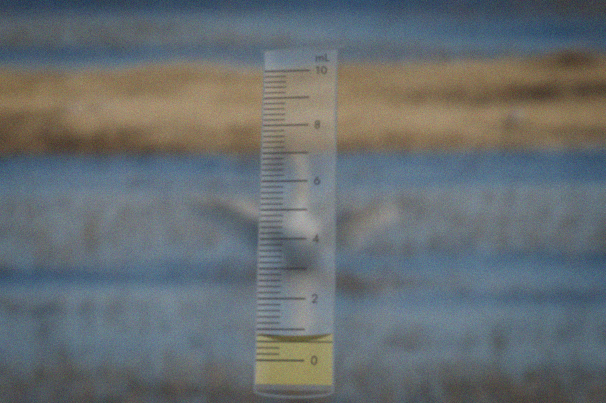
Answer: 0.6 mL
